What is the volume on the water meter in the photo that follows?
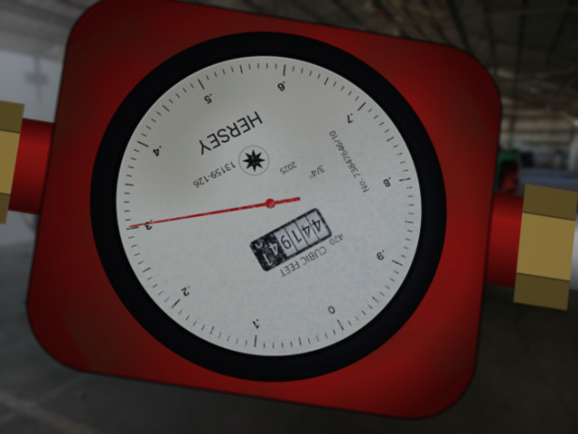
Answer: 441941.30 ft³
